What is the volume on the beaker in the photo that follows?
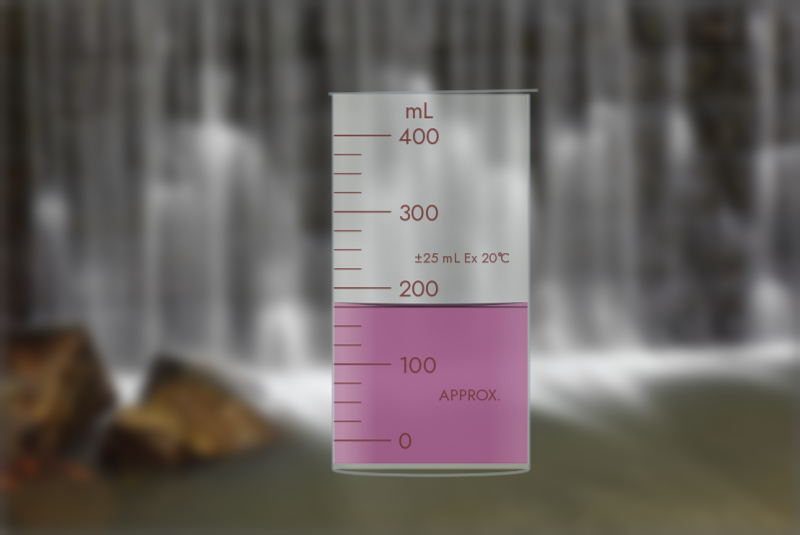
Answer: 175 mL
